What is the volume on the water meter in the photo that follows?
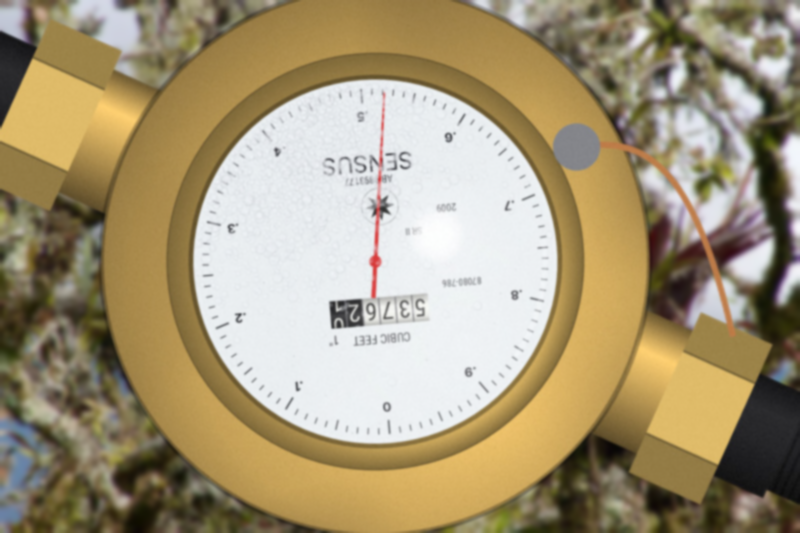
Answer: 537620.52 ft³
